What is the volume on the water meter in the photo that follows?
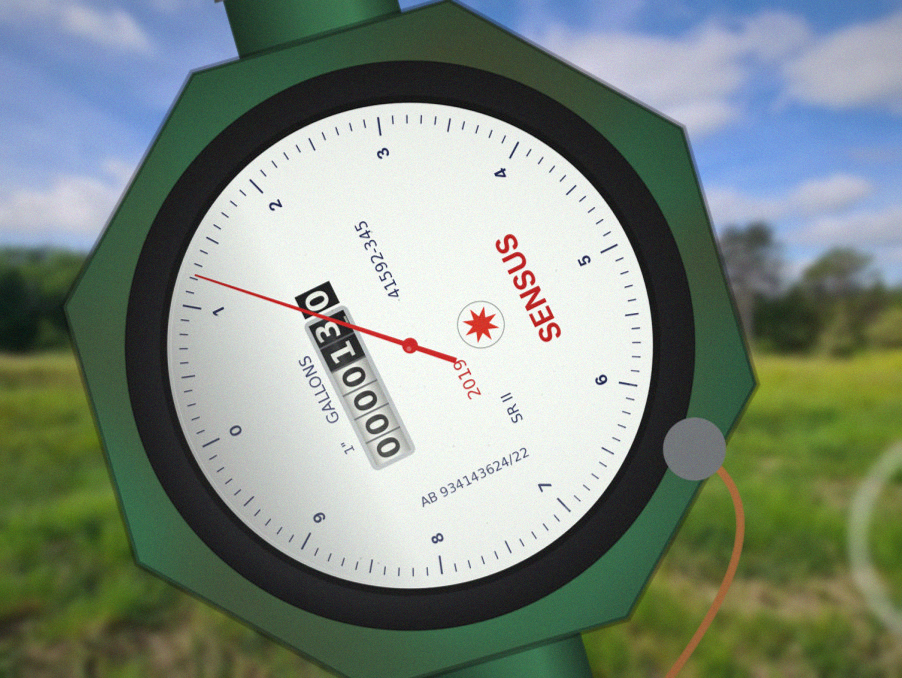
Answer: 131.2 gal
